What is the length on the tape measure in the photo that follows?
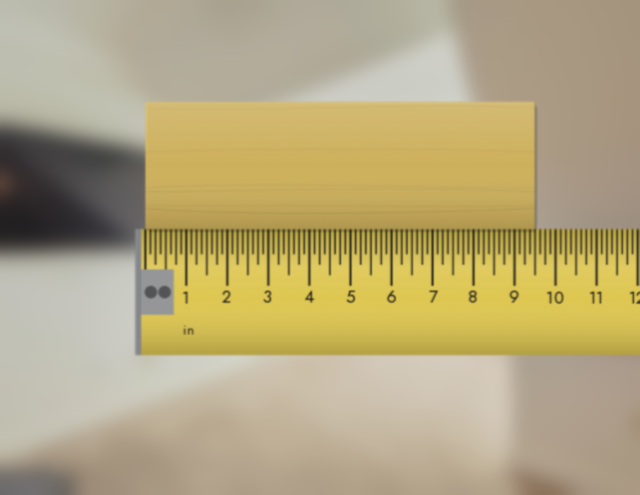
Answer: 9.5 in
